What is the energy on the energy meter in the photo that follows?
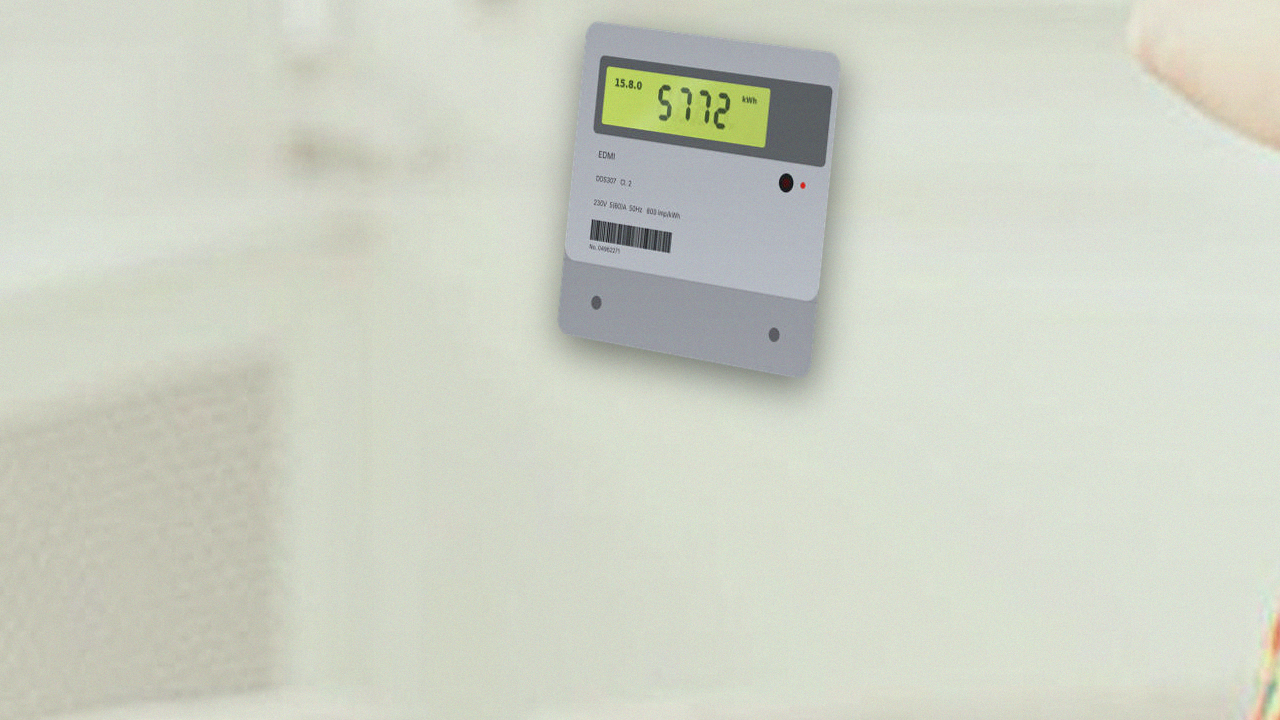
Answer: 5772 kWh
